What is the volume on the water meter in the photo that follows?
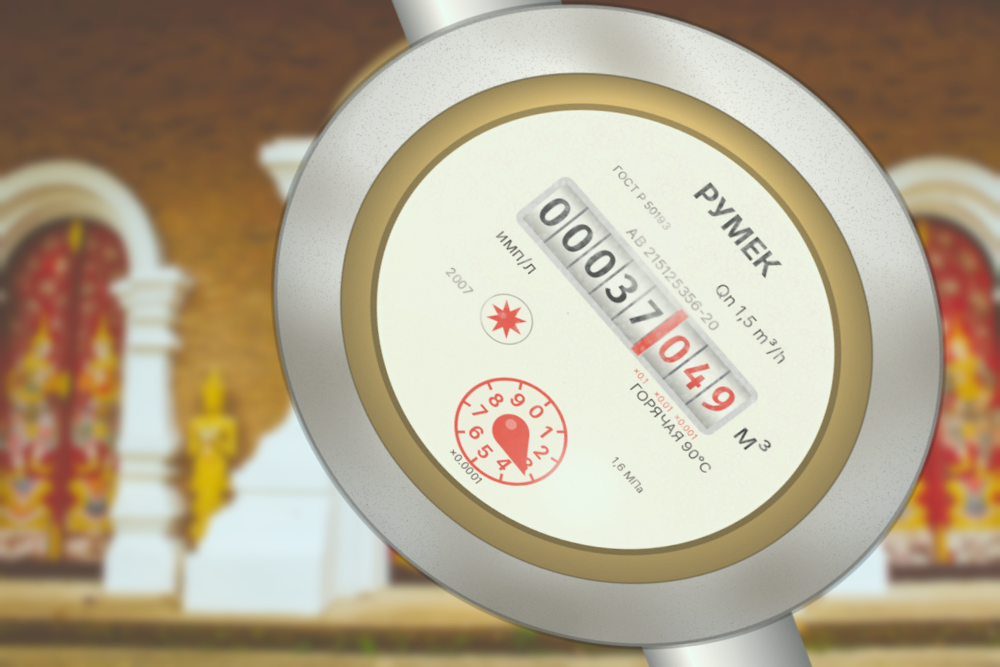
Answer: 37.0493 m³
